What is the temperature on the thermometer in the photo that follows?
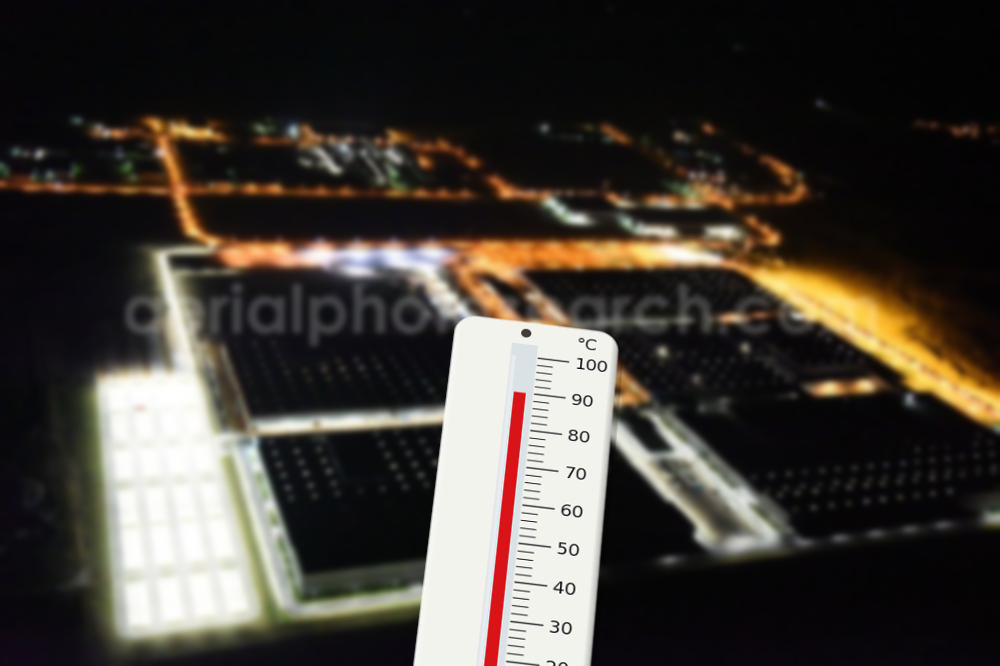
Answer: 90 °C
